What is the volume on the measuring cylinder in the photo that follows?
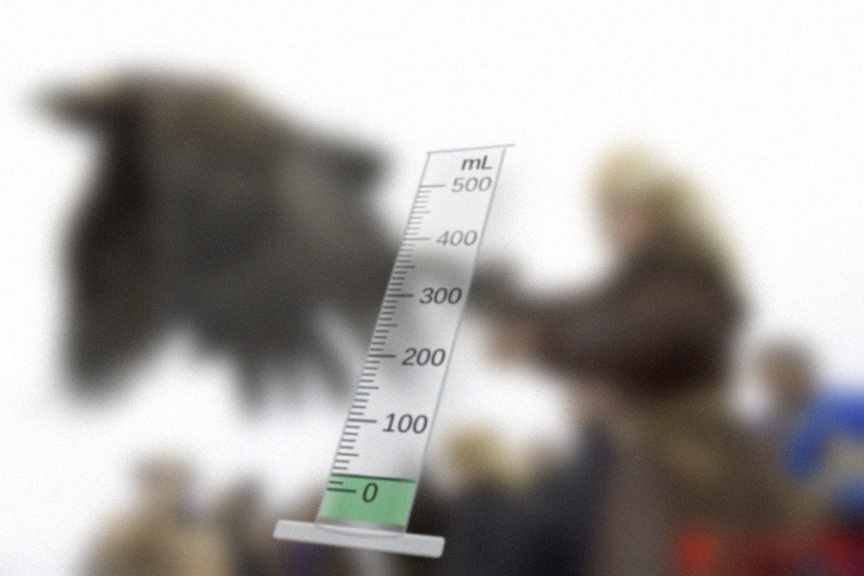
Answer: 20 mL
